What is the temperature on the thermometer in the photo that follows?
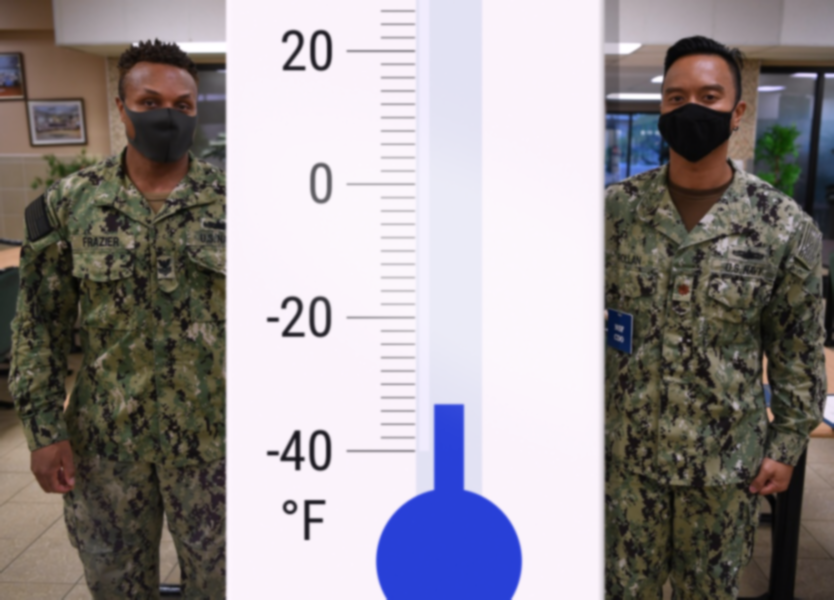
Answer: -33 °F
